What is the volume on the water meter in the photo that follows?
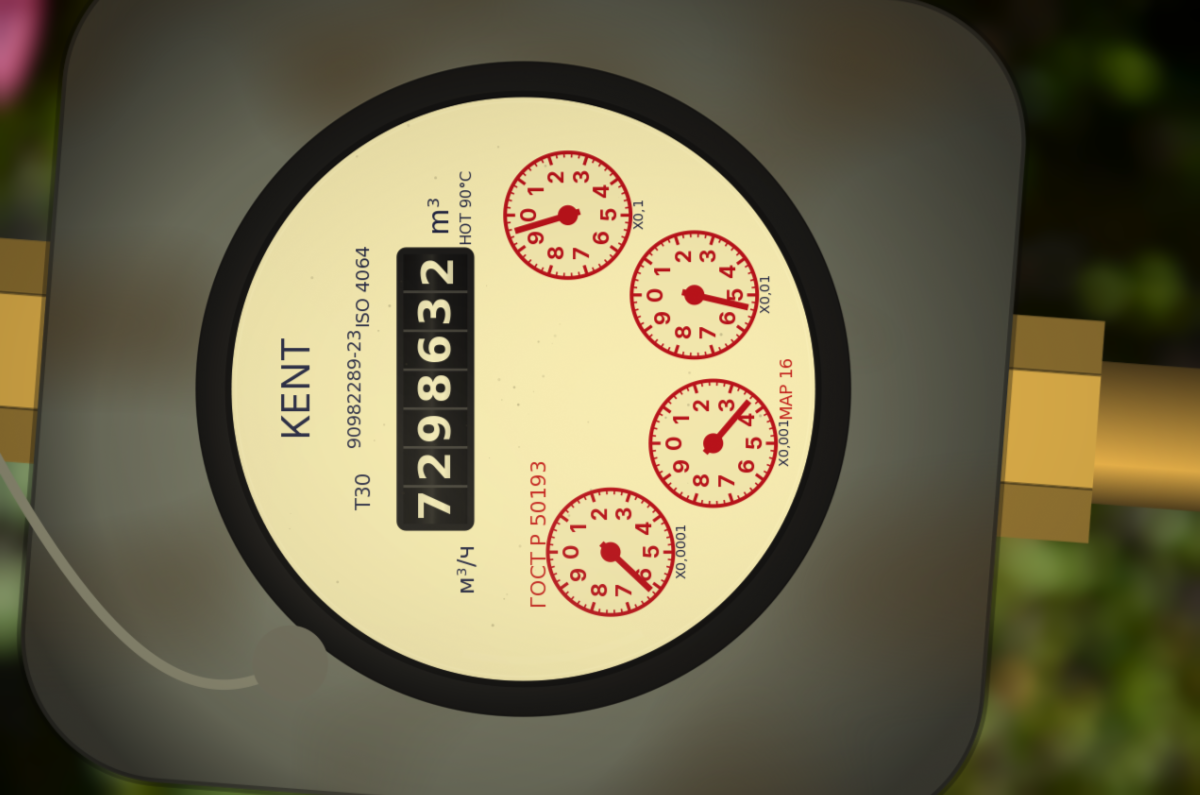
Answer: 7298631.9536 m³
